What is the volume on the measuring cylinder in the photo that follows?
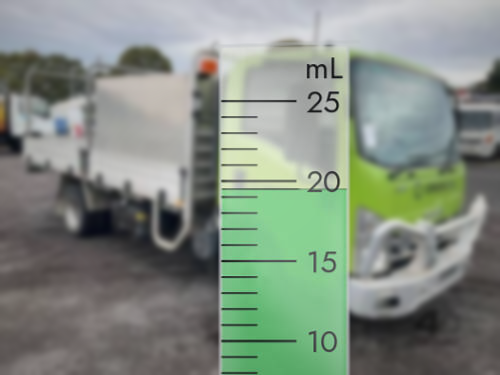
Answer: 19.5 mL
